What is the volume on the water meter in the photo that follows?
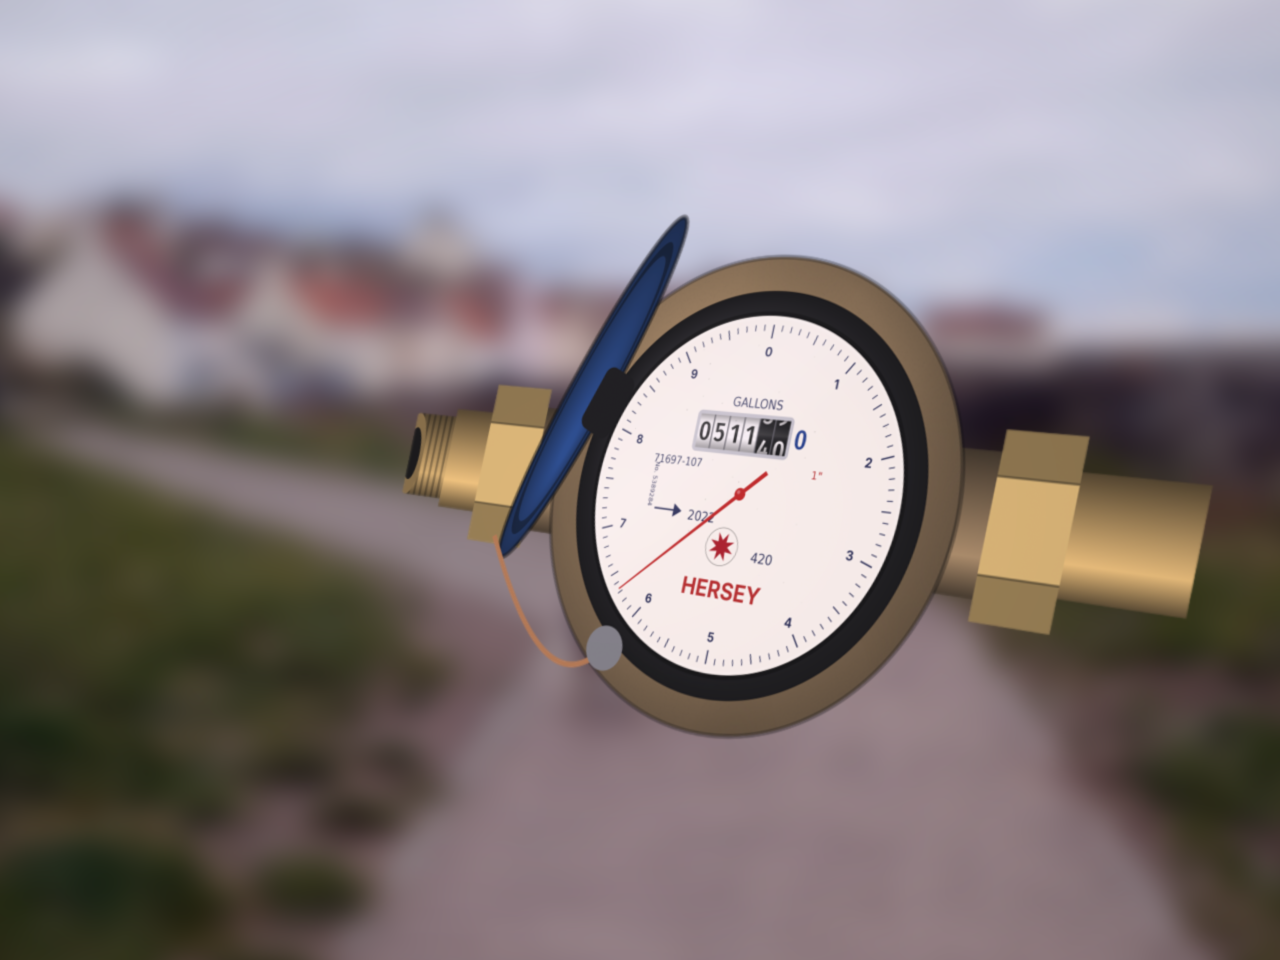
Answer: 511396.3 gal
